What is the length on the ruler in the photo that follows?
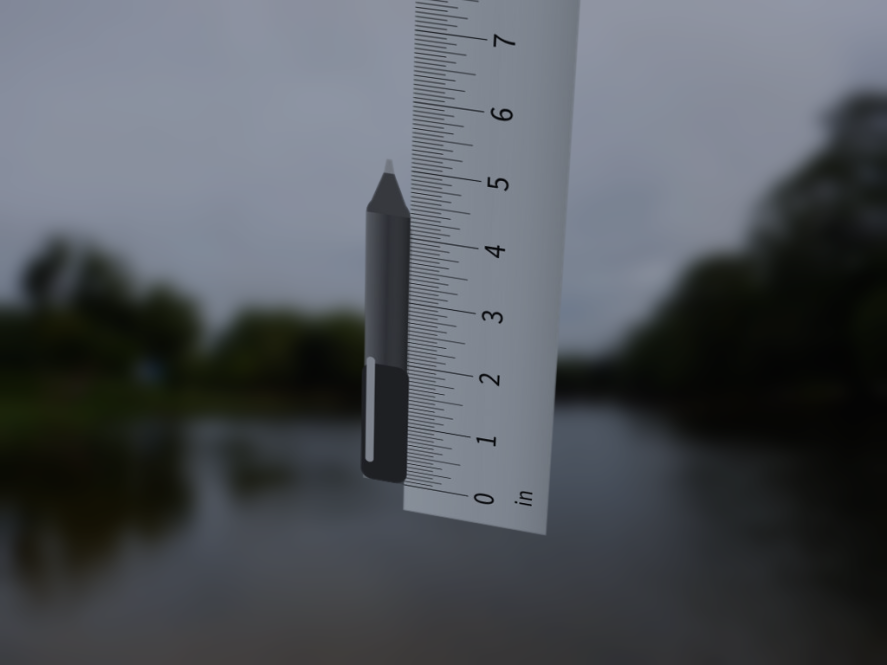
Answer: 5.125 in
